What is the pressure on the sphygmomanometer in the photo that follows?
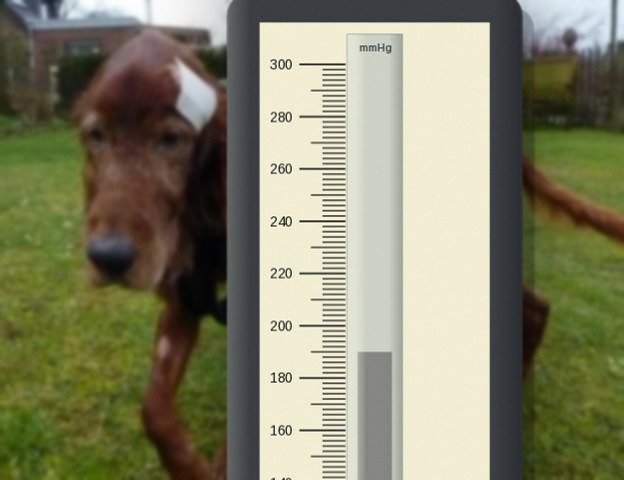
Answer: 190 mmHg
